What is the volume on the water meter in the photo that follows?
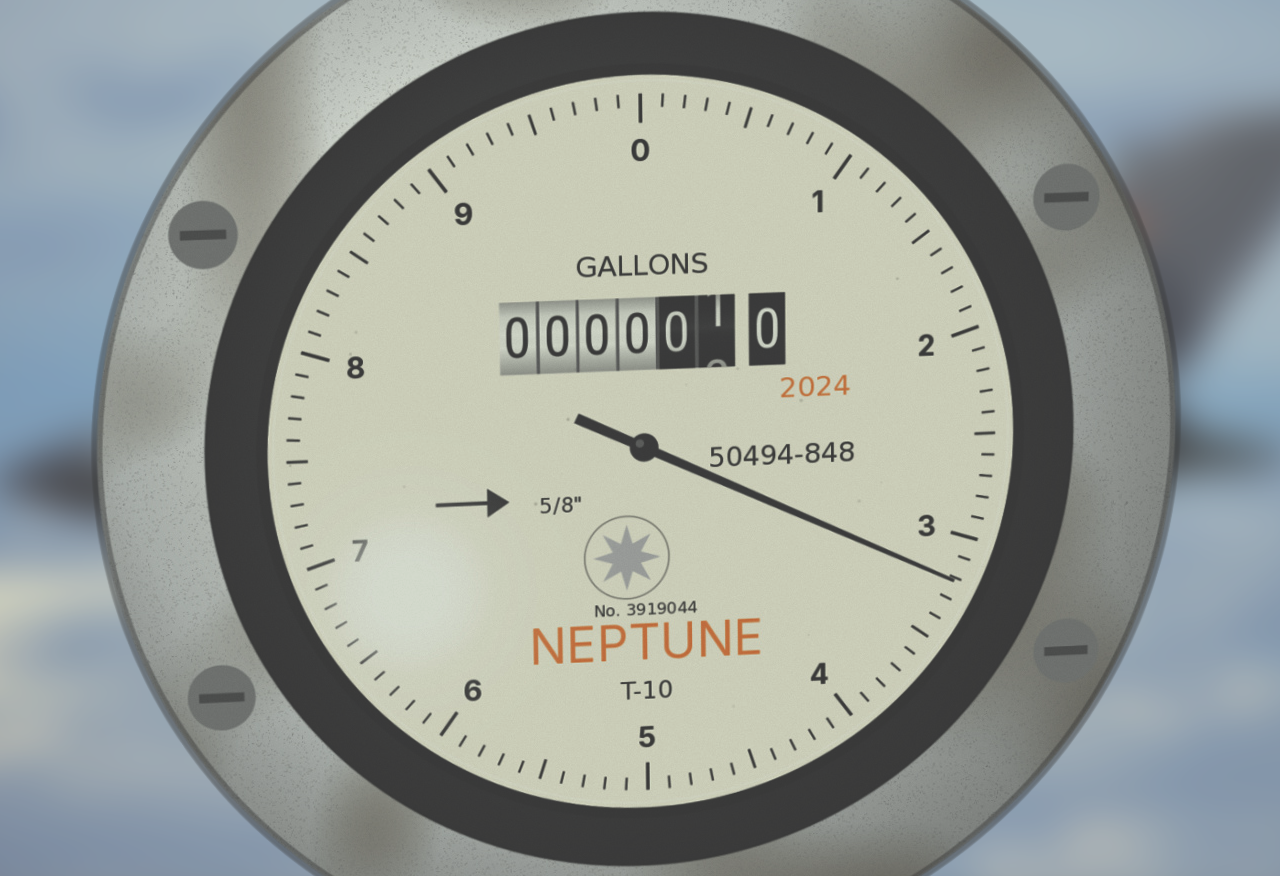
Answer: 13.2 gal
